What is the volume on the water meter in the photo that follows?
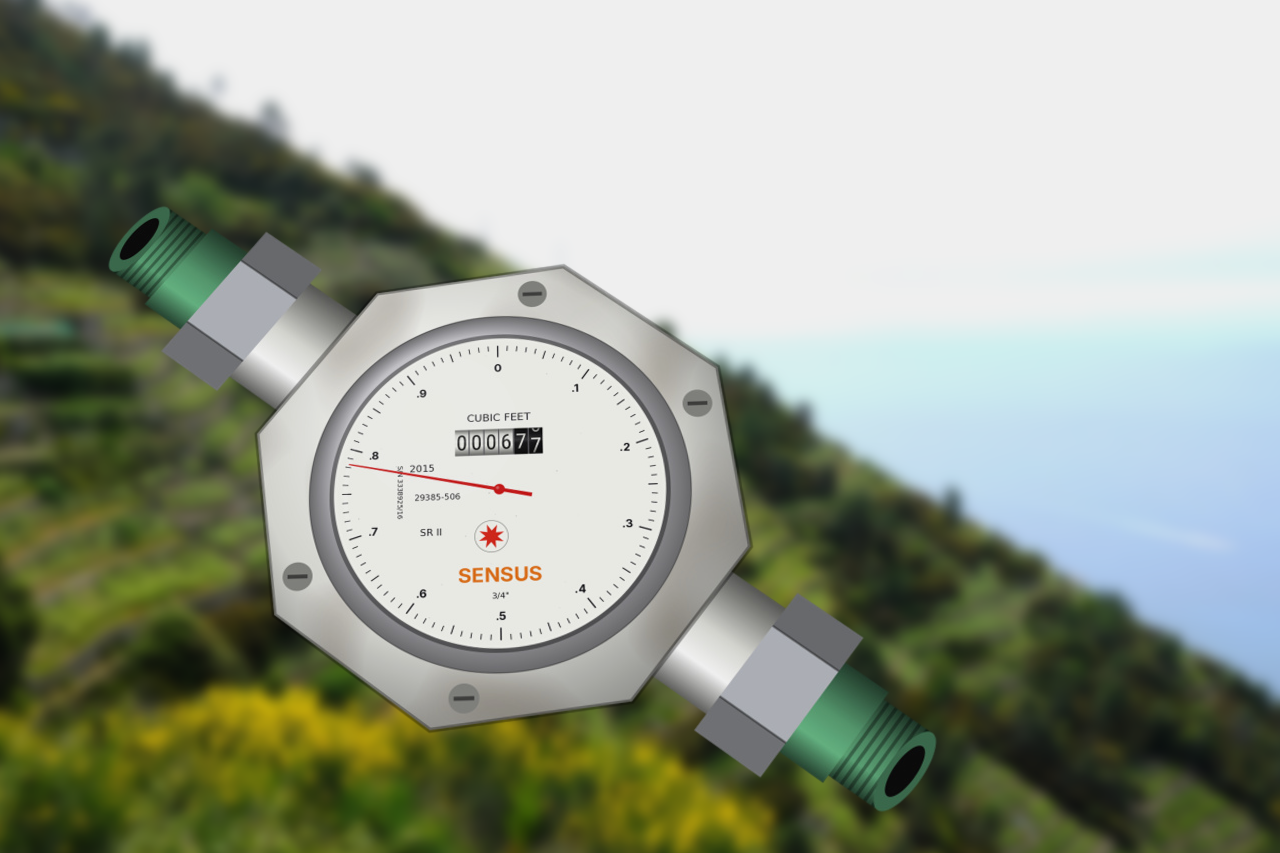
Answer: 676.78 ft³
